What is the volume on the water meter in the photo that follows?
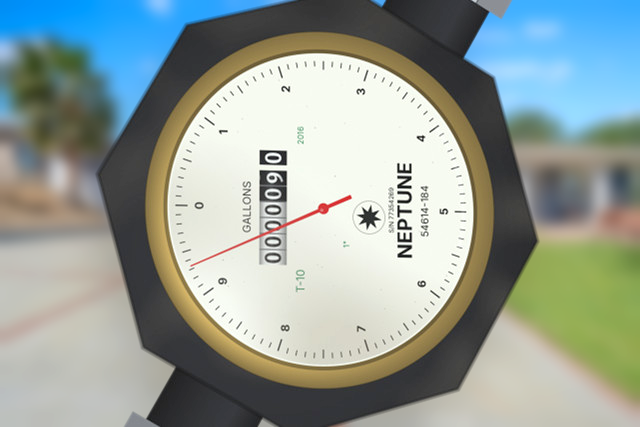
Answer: 89.3 gal
